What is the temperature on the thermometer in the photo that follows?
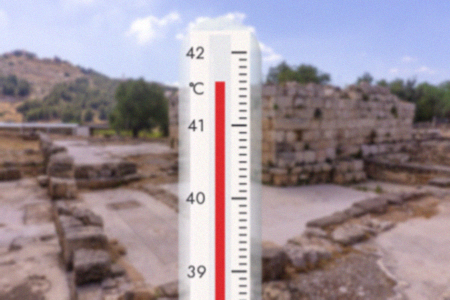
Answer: 41.6 °C
